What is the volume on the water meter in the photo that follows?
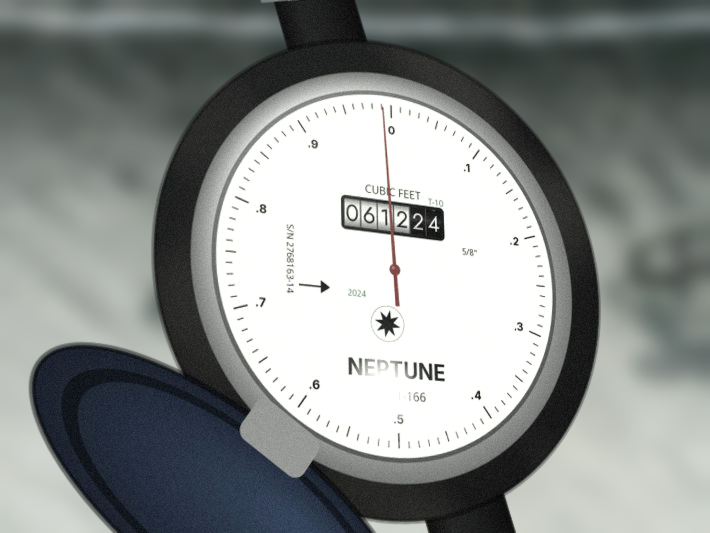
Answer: 61223.99 ft³
